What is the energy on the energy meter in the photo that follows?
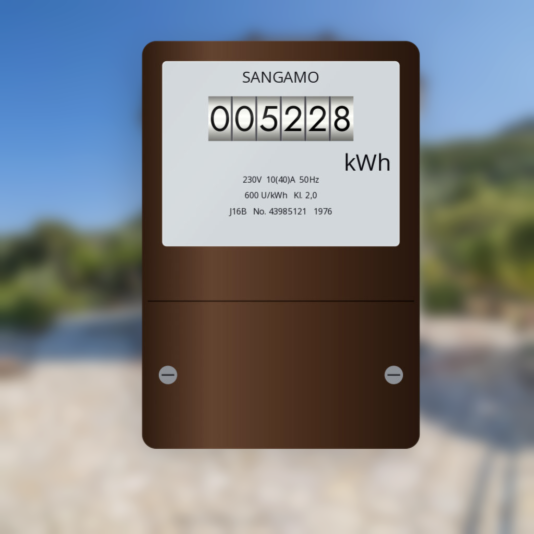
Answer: 5228 kWh
